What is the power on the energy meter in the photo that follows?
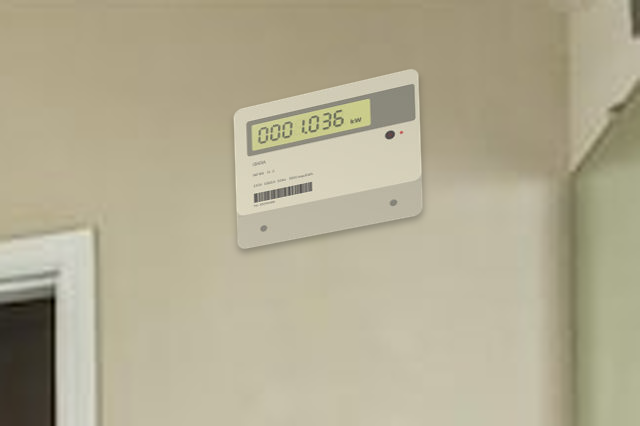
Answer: 1.036 kW
